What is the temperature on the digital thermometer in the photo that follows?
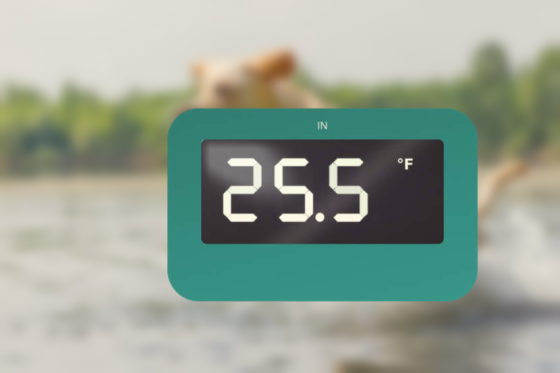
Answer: 25.5 °F
